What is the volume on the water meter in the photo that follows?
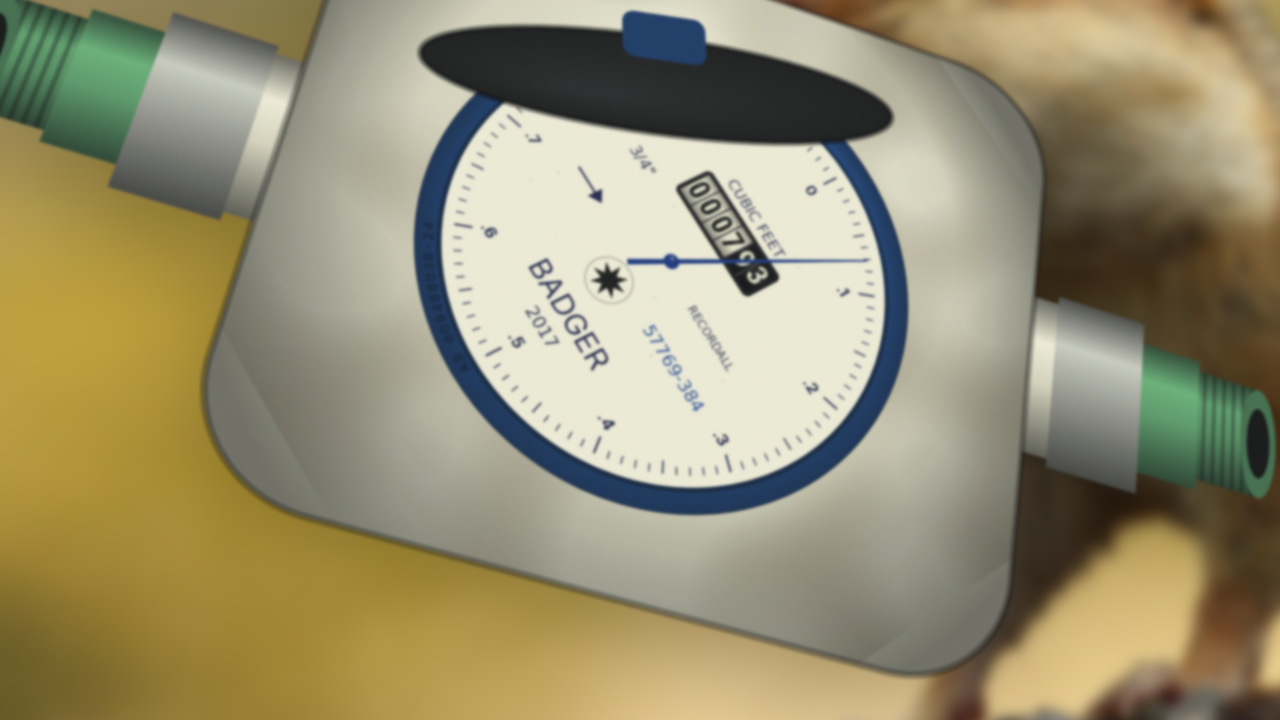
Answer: 793.07 ft³
